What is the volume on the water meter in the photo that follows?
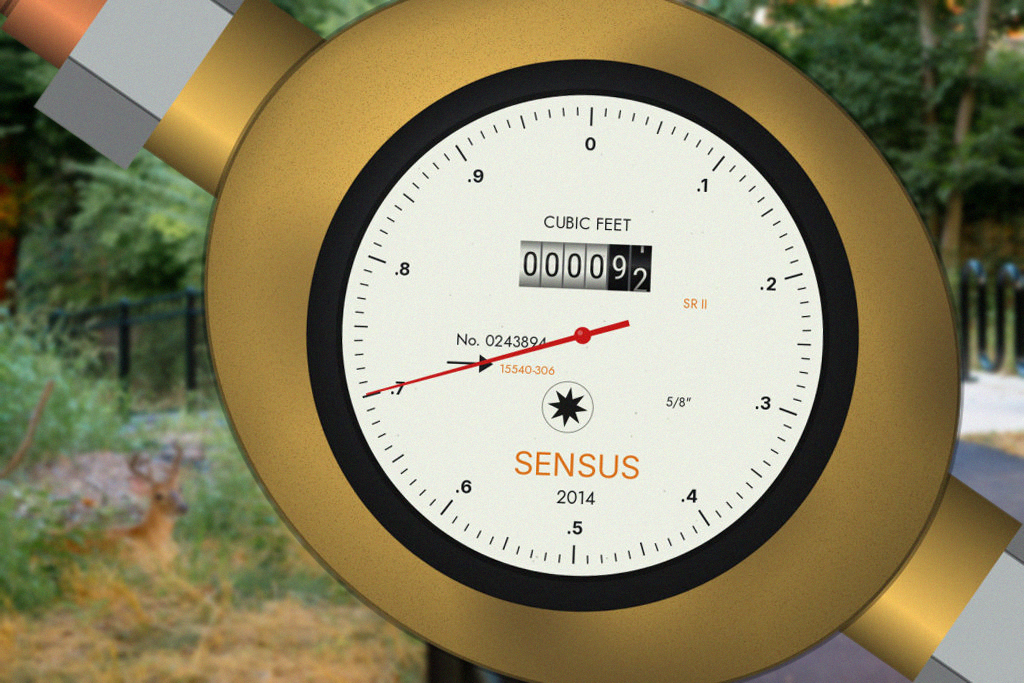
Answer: 91.70 ft³
